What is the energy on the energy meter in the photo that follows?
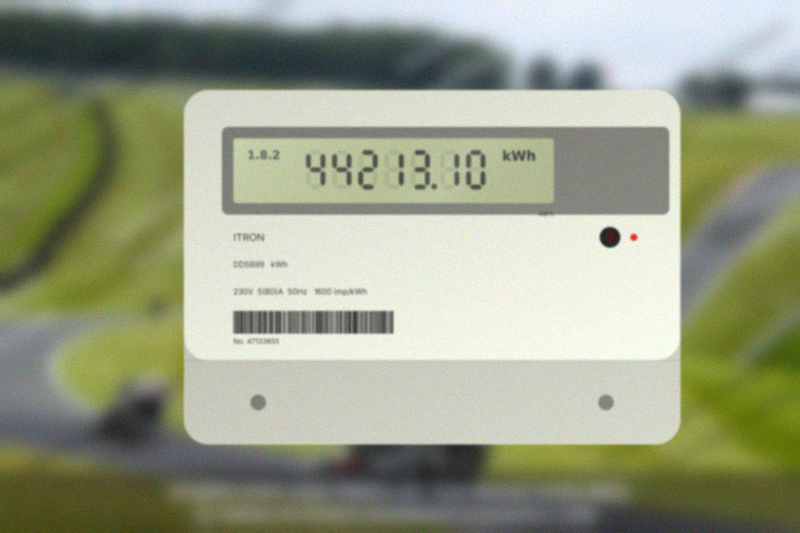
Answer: 44213.10 kWh
